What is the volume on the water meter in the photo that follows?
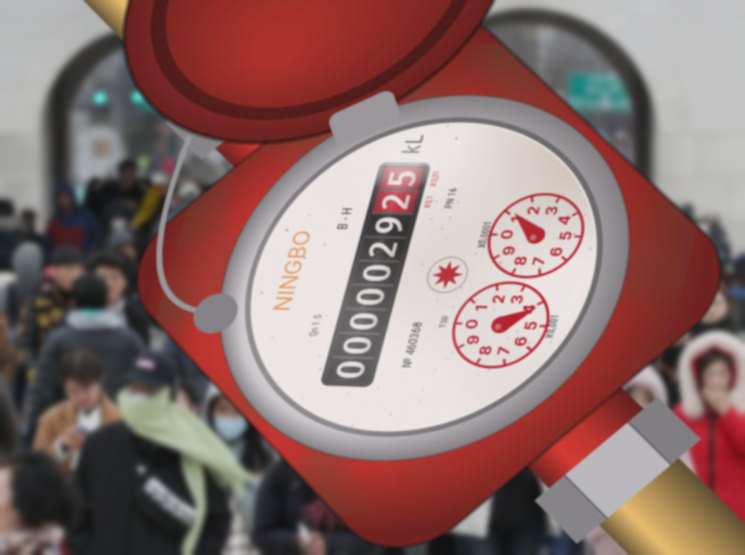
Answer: 29.2541 kL
